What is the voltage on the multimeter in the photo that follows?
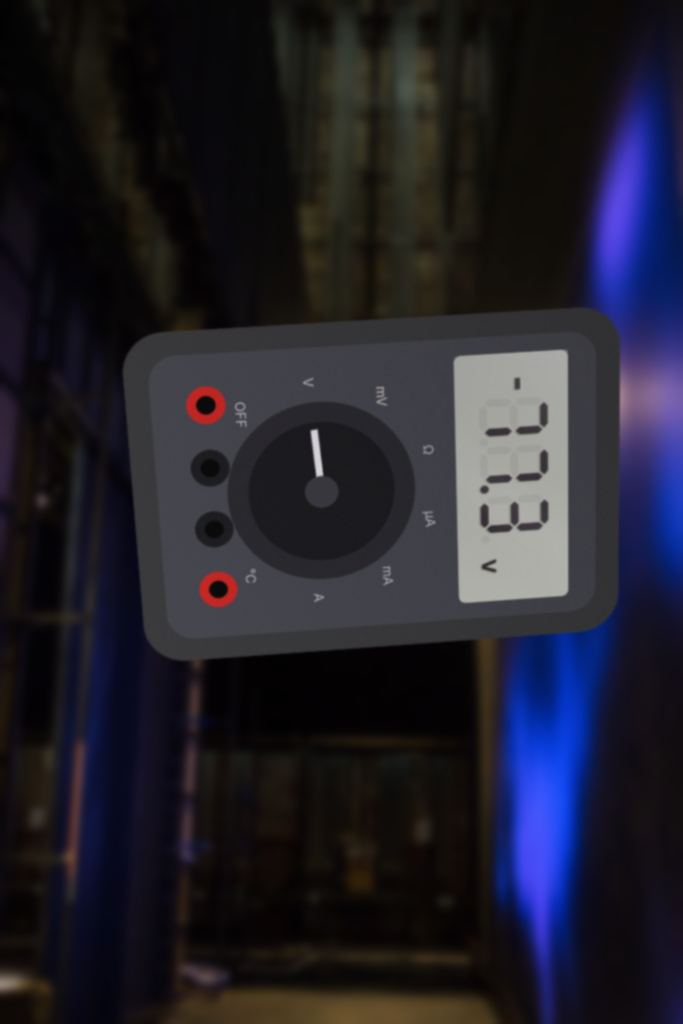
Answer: -77.3 V
